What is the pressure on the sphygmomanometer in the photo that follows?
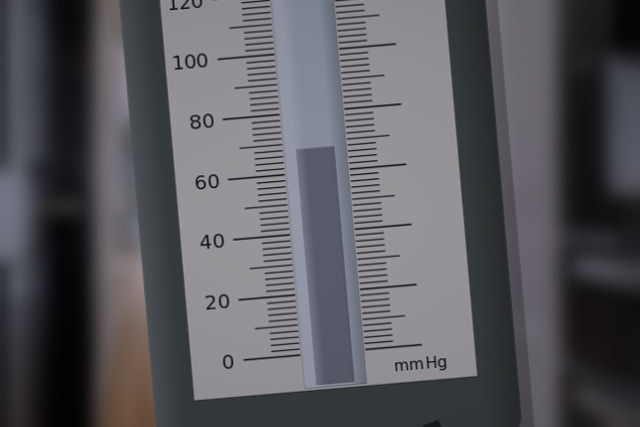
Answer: 68 mmHg
